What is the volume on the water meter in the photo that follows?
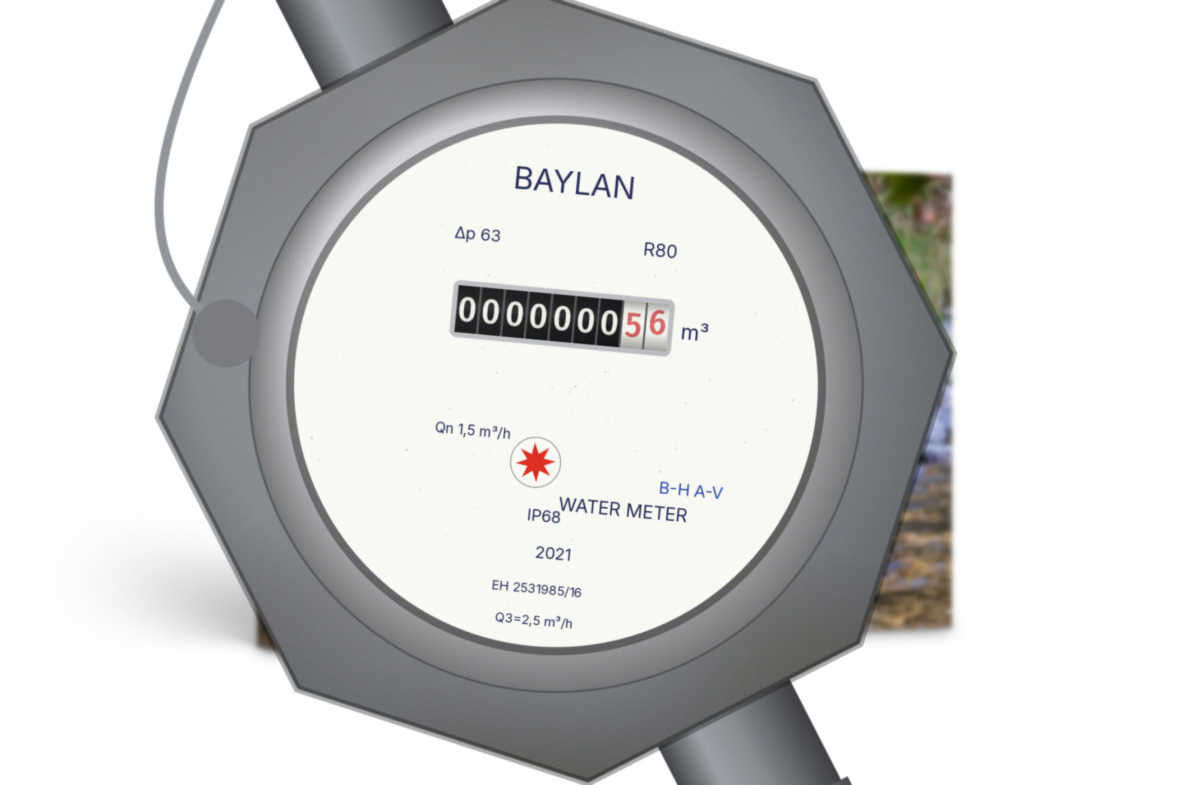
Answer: 0.56 m³
